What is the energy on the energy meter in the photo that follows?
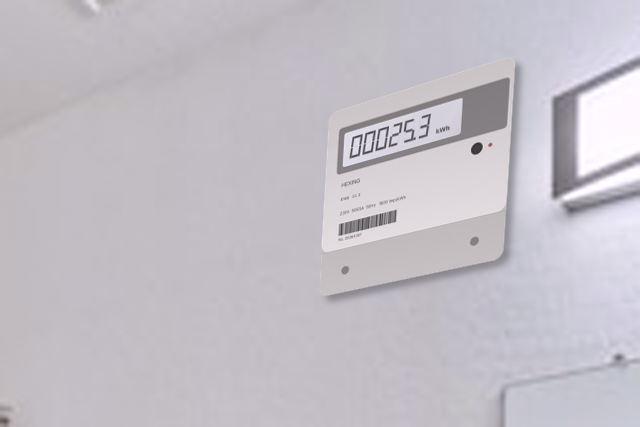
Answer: 25.3 kWh
